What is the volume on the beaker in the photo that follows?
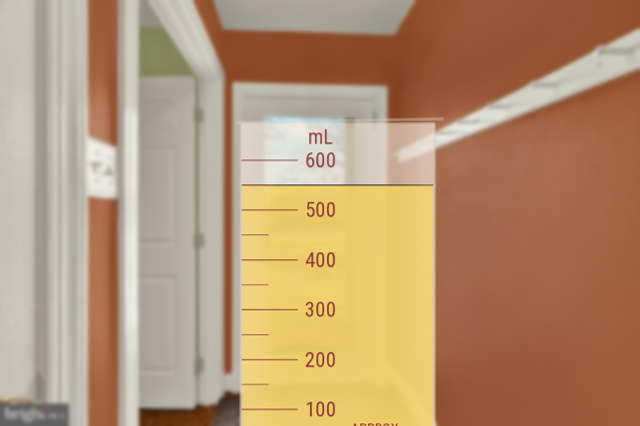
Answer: 550 mL
